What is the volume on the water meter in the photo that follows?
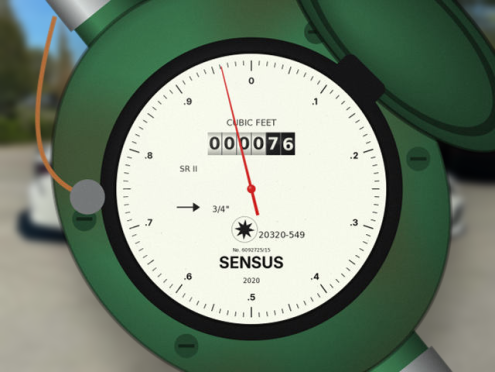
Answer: 75.96 ft³
